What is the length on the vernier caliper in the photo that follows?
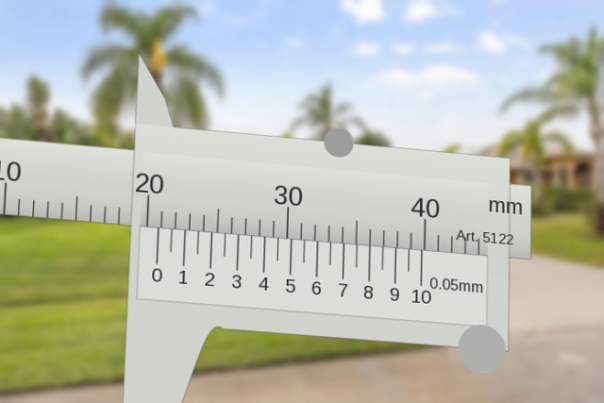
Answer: 20.8 mm
